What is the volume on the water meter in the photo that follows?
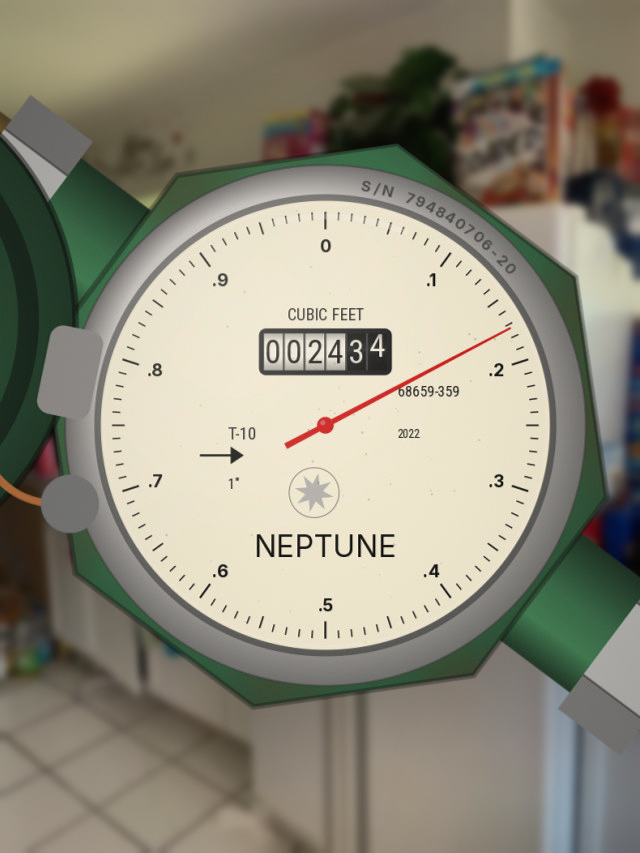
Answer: 2434.17 ft³
